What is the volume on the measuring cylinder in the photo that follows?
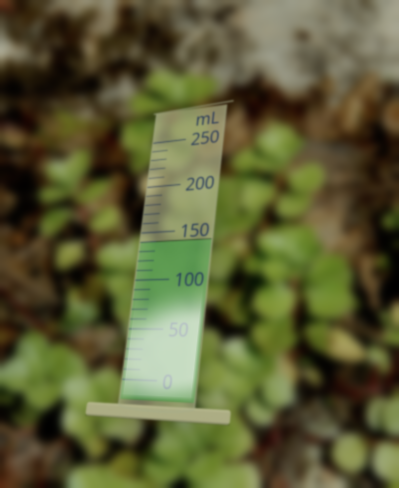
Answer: 140 mL
